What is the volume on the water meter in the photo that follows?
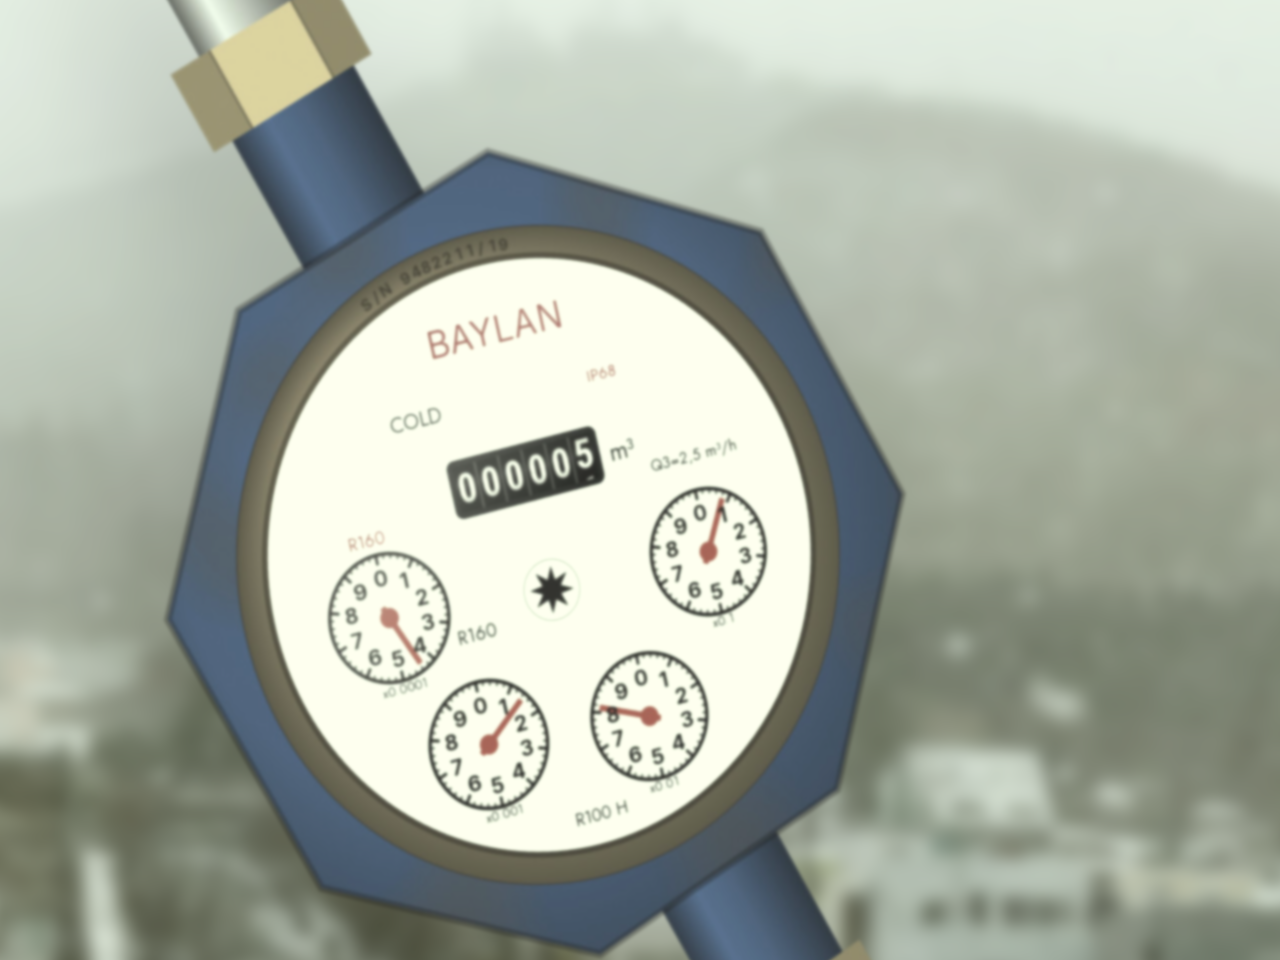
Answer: 5.0814 m³
